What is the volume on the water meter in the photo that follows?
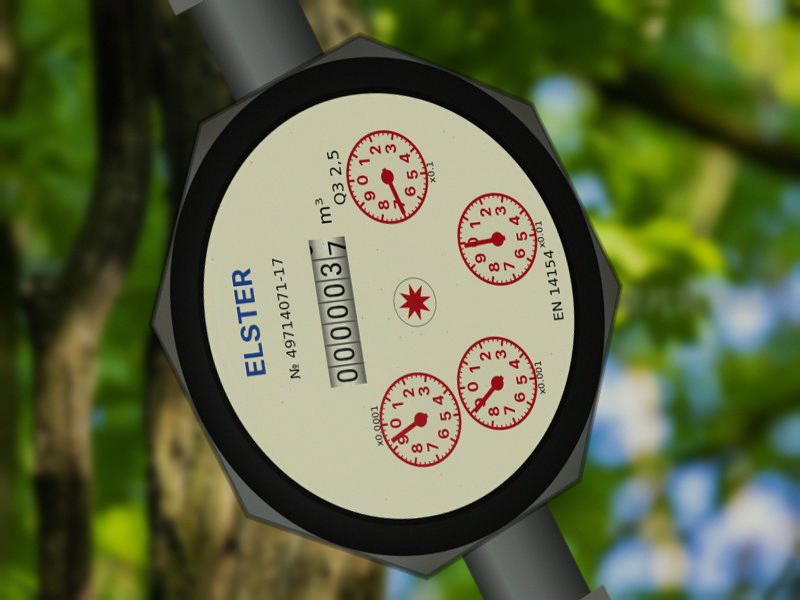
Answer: 36.6989 m³
